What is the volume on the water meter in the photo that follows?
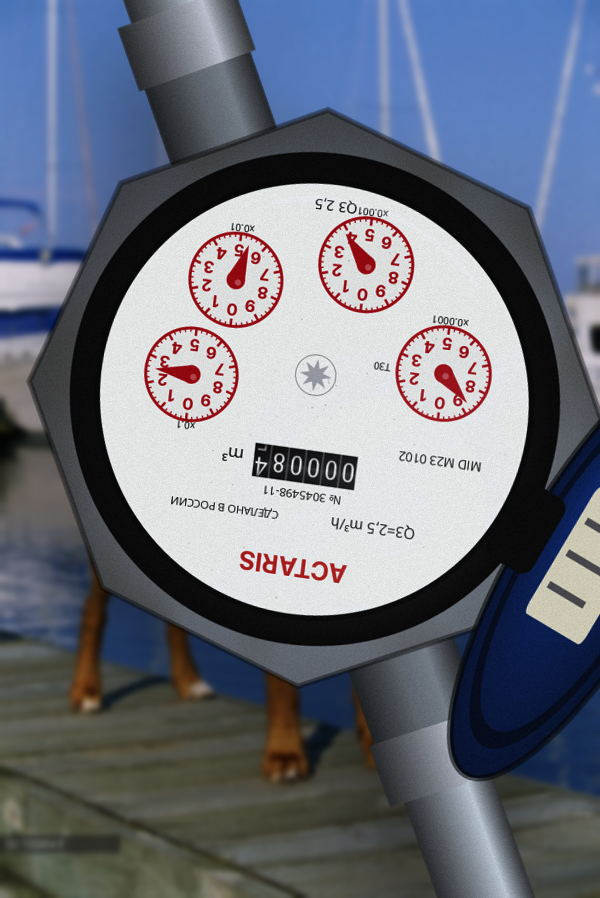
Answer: 84.2538 m³
